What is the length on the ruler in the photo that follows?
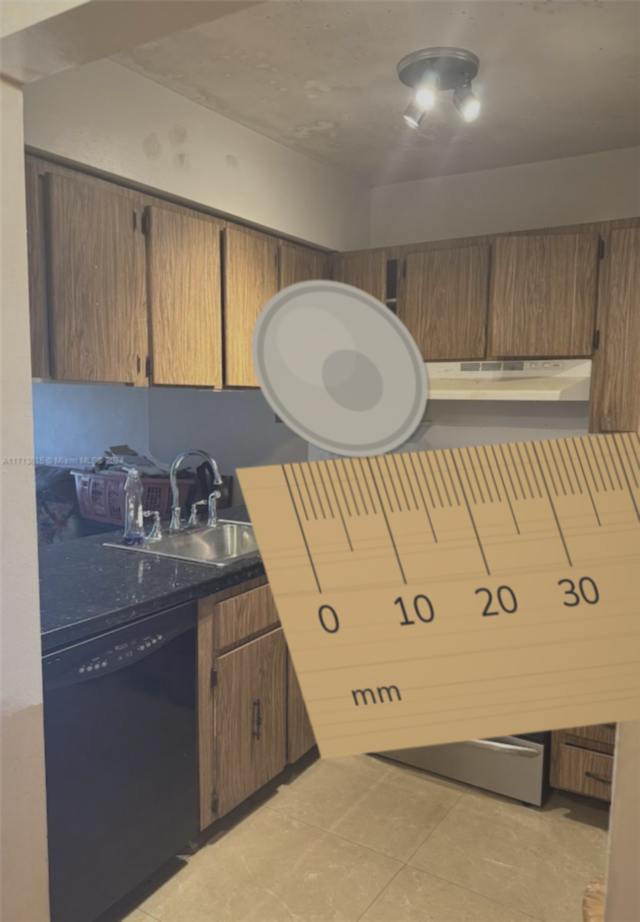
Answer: 20 mm
